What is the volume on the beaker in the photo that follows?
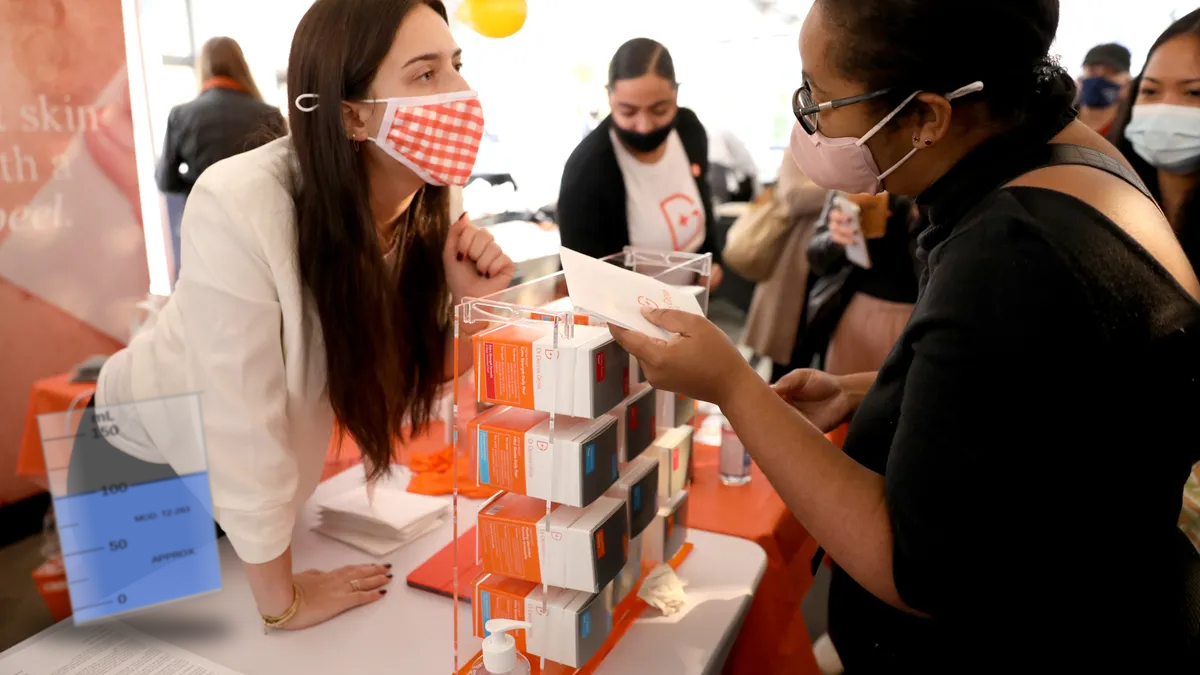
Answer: 100 mL
